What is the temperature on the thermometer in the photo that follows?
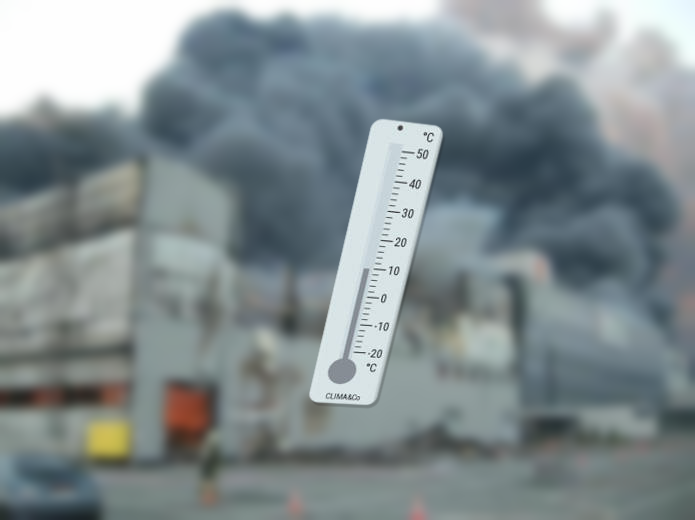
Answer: 10 °C
